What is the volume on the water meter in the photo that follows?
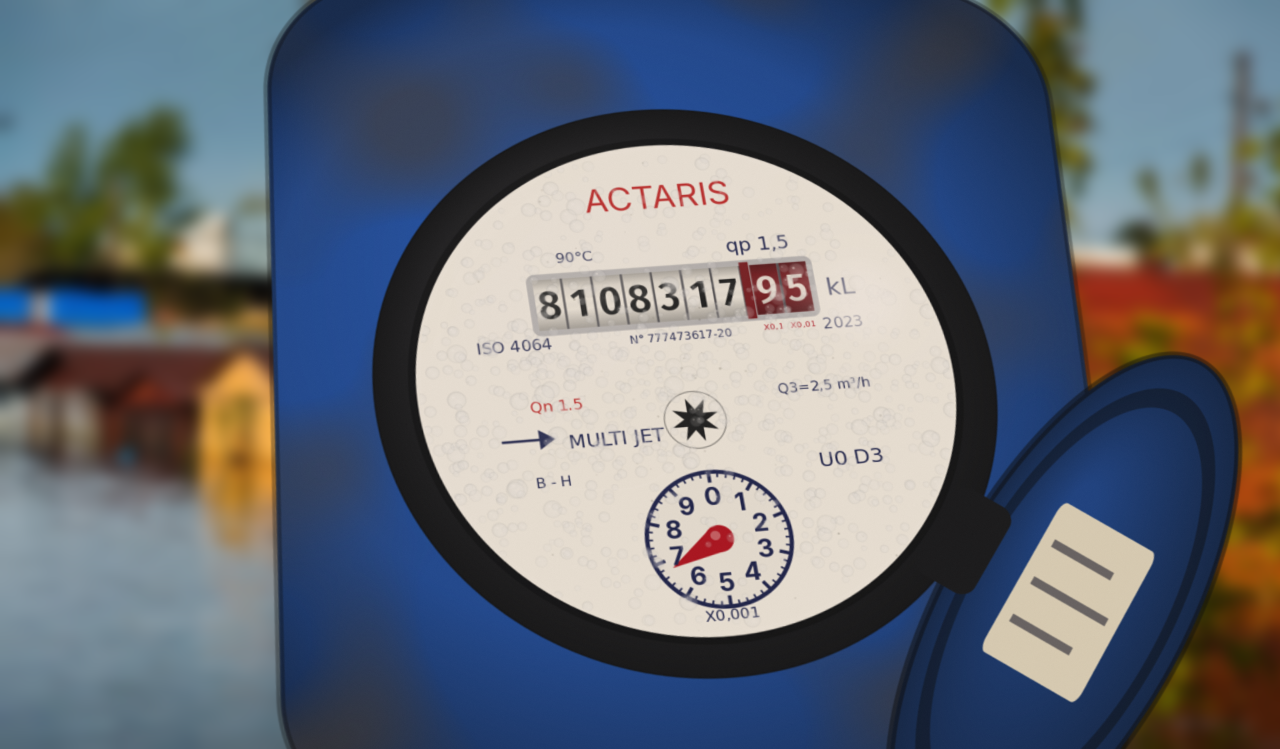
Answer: 8108317.956 kL
